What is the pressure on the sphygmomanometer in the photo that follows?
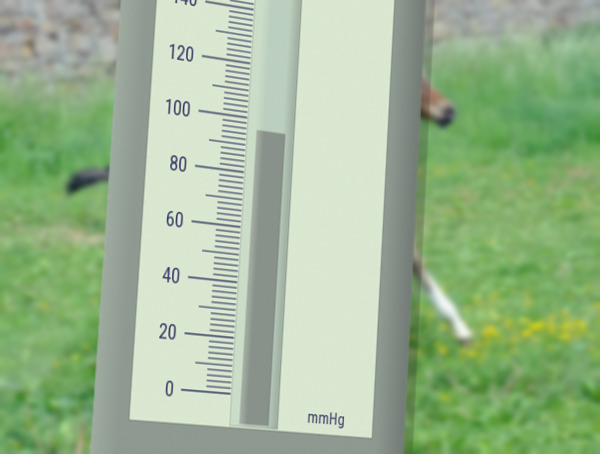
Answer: 96 mmHg
